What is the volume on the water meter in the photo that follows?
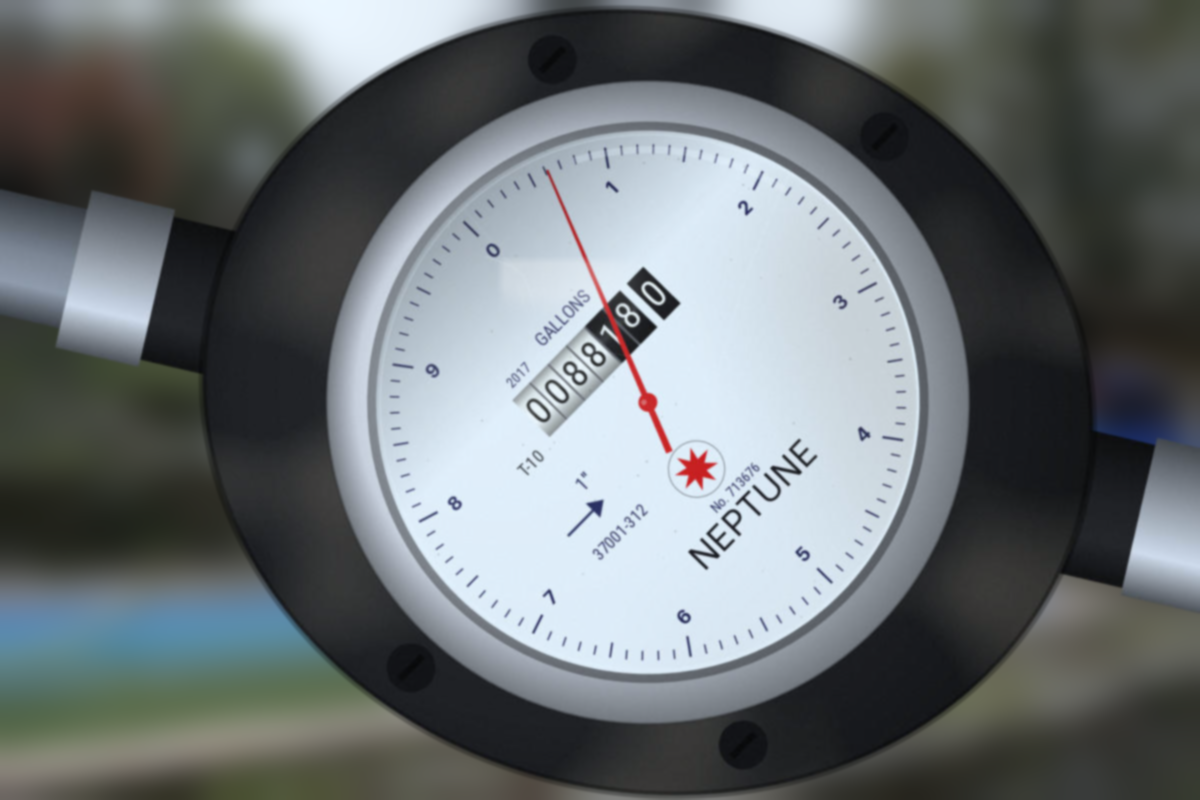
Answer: 88180.6 gal
